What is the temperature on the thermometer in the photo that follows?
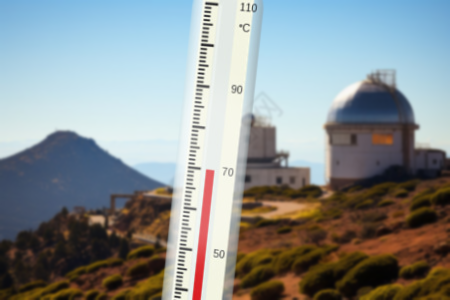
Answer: 70 °C
